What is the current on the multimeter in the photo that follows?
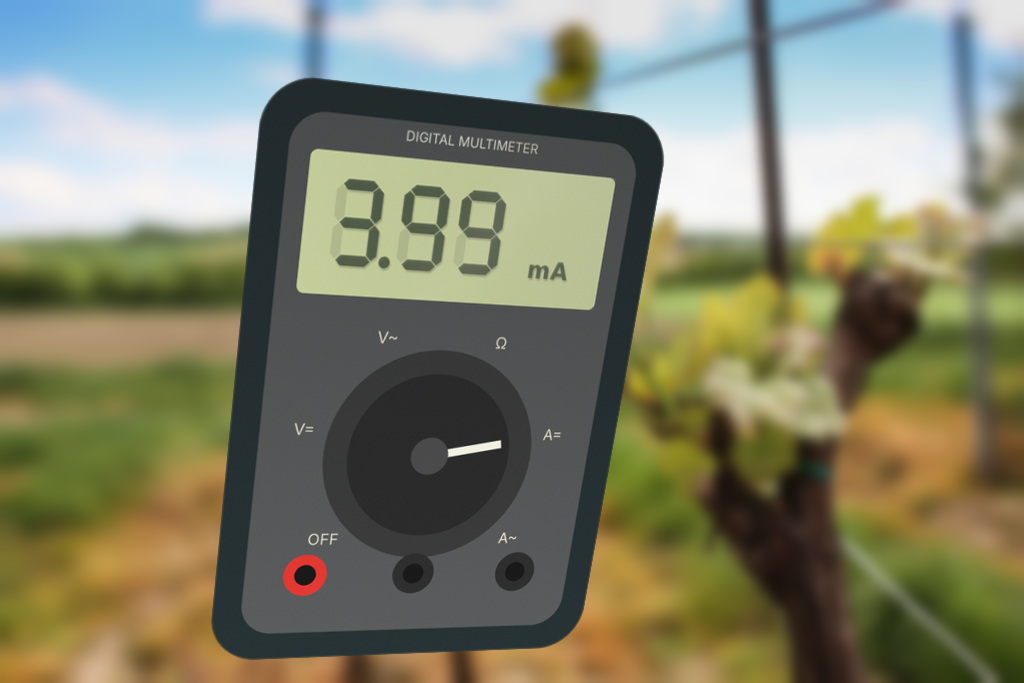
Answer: 3.99 mA
